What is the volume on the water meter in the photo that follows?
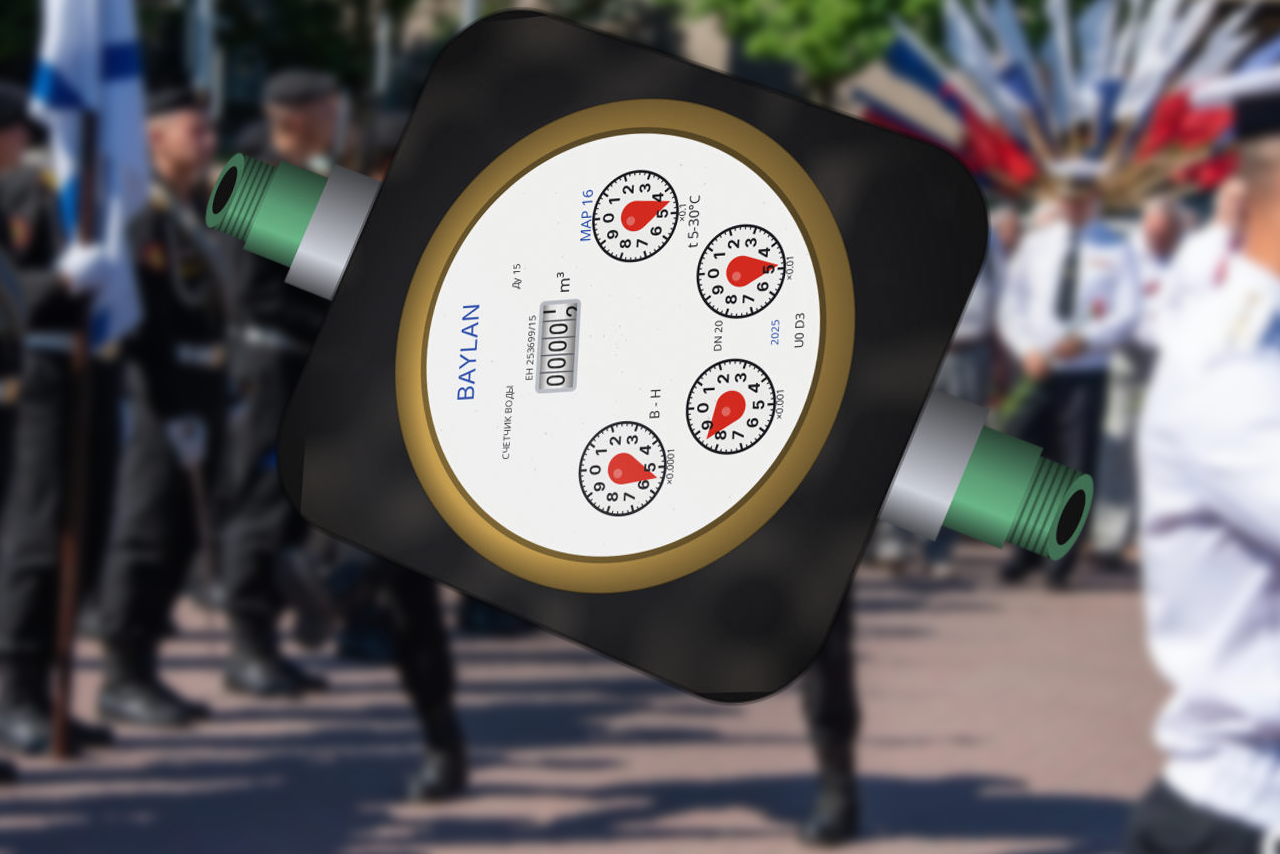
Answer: 1.4485 m³
